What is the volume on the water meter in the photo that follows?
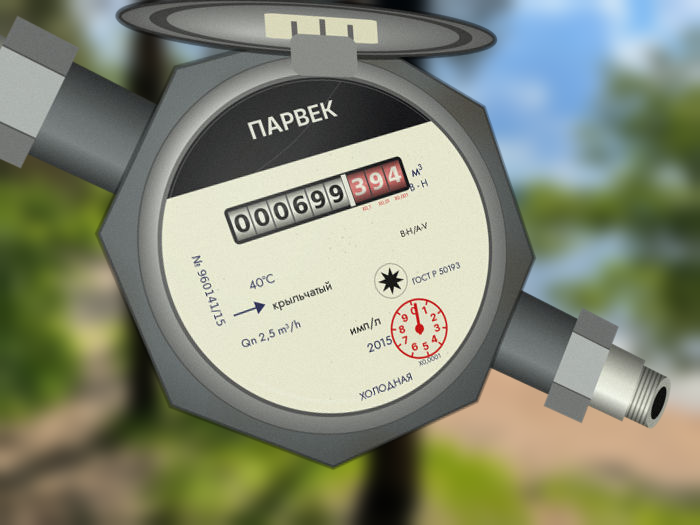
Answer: 699.3940 m³
